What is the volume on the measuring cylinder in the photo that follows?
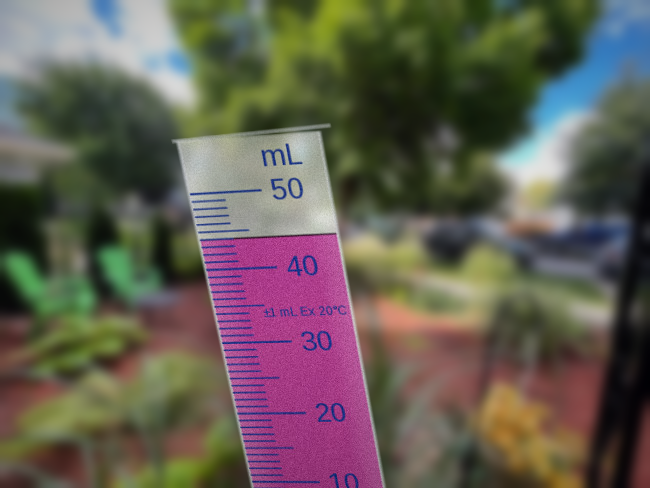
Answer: 44 mL
